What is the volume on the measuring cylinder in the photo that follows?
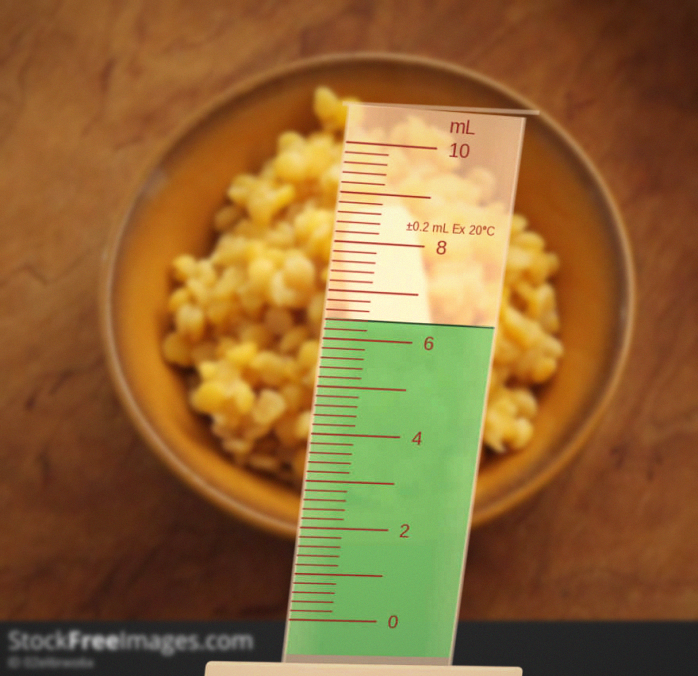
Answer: 6.4 mL
